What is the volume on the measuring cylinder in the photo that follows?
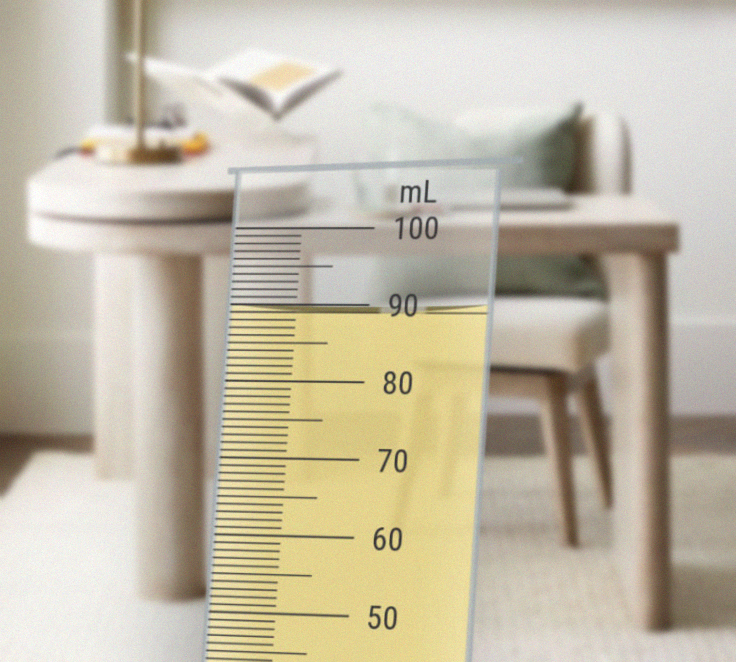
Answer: 89 mL
